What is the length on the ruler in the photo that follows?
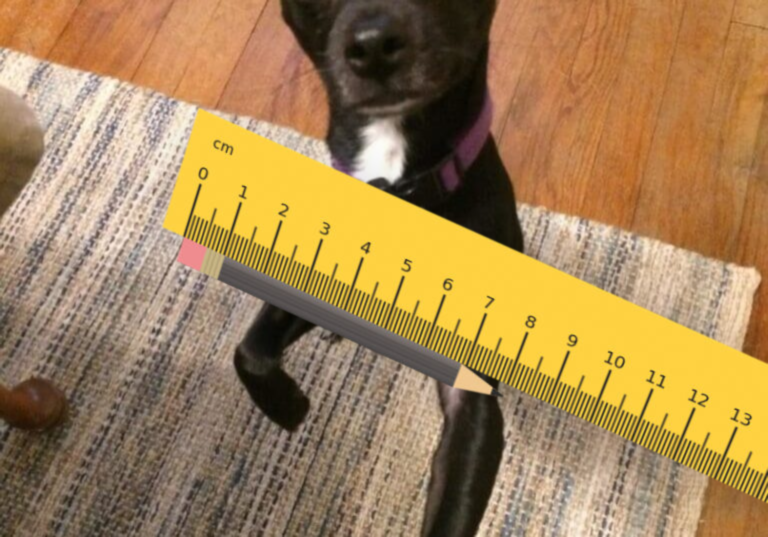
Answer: 8 cm
